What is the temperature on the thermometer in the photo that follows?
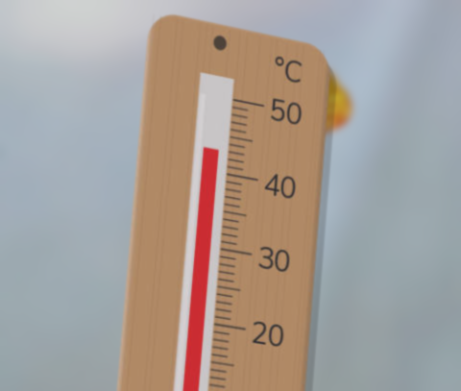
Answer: 43 °C
